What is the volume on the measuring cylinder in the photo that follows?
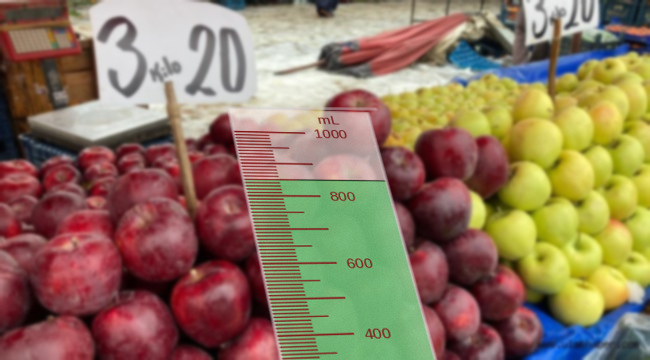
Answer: 850 mL
